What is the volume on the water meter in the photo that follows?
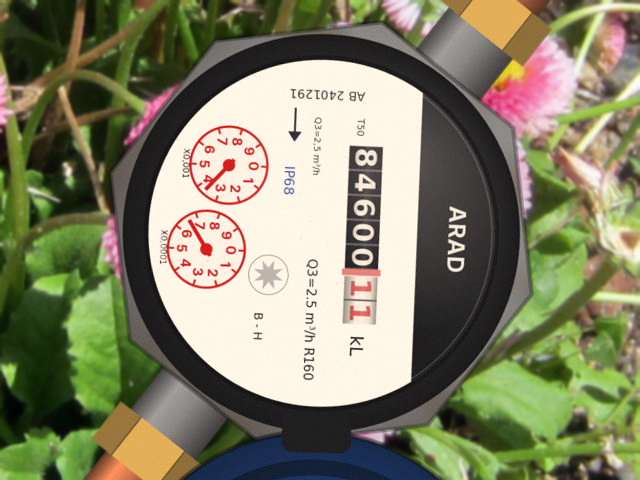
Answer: 84600.1136 kL
